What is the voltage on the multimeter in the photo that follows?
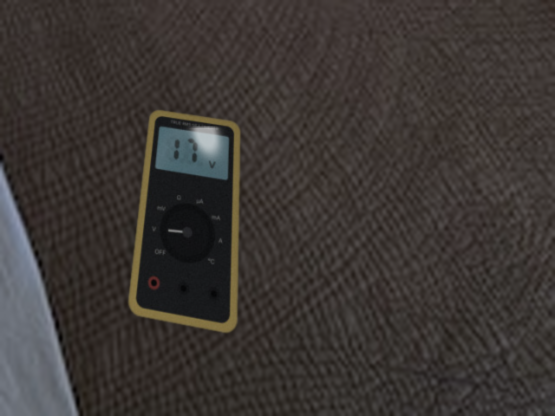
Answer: 17 V
